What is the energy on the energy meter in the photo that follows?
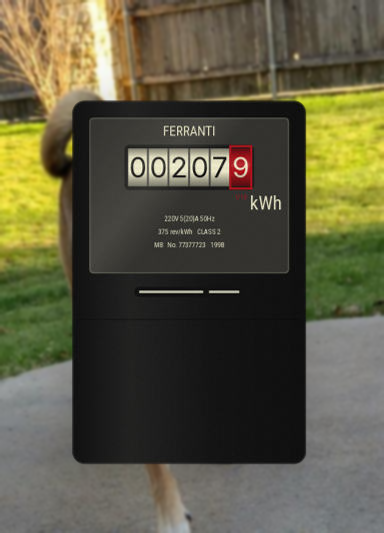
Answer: 207.9 kWh
